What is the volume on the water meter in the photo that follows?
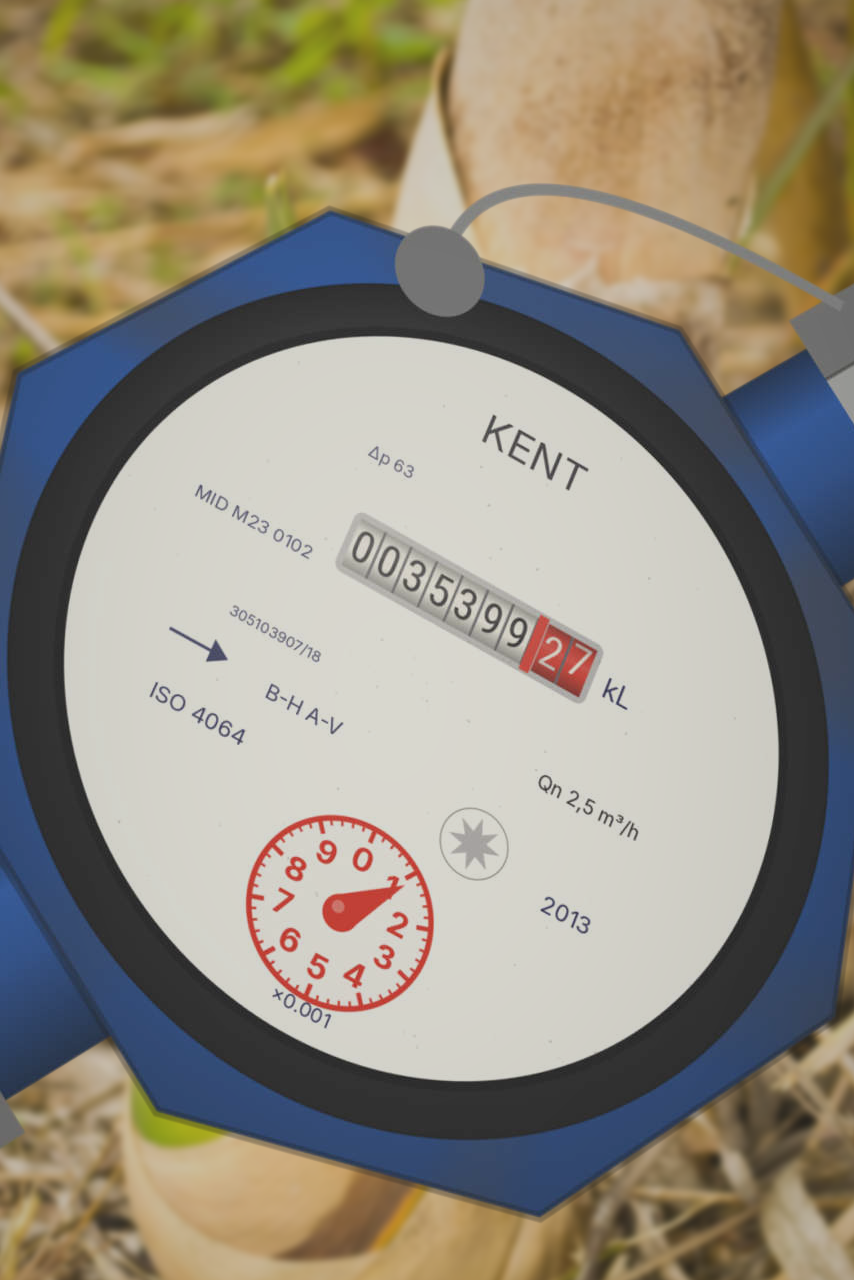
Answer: 35399.271 kL
